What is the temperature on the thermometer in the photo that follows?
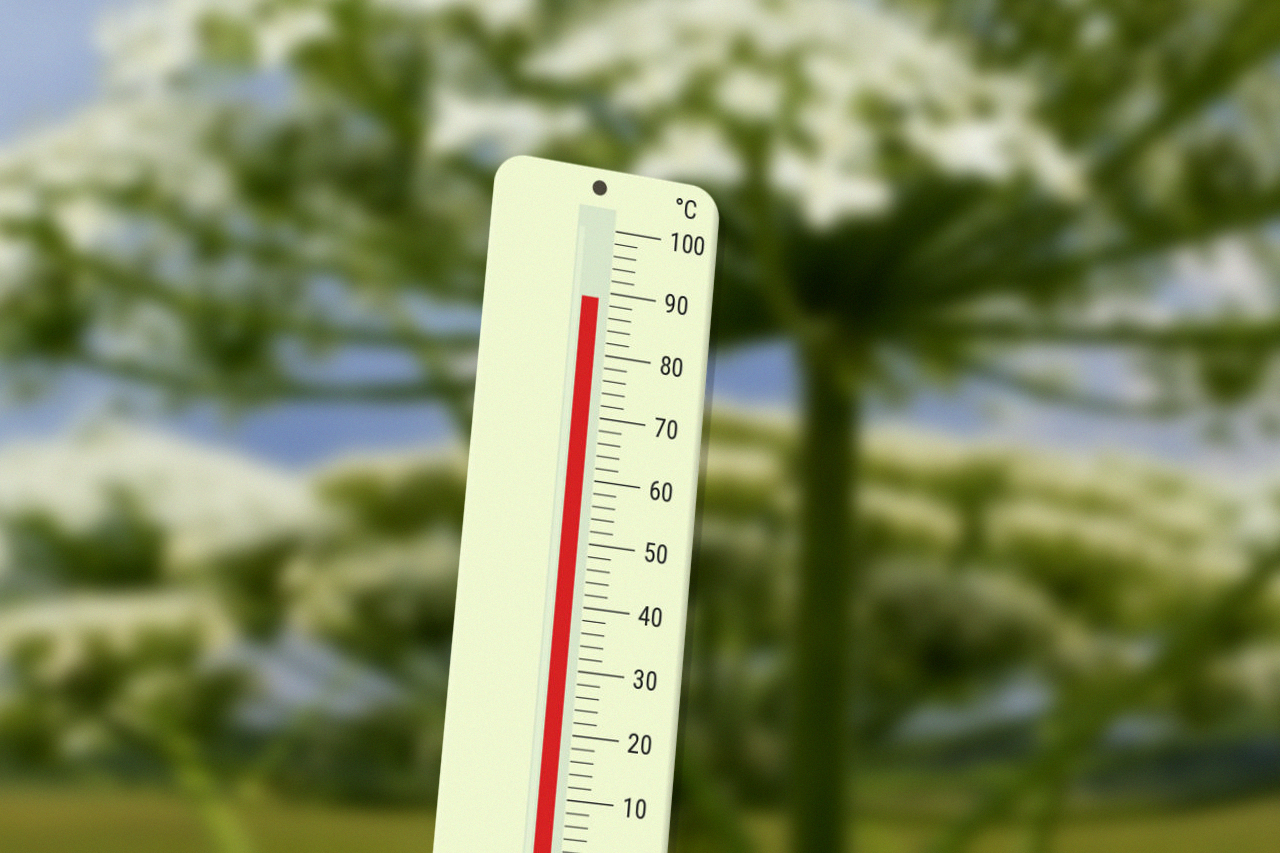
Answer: 89 °C
